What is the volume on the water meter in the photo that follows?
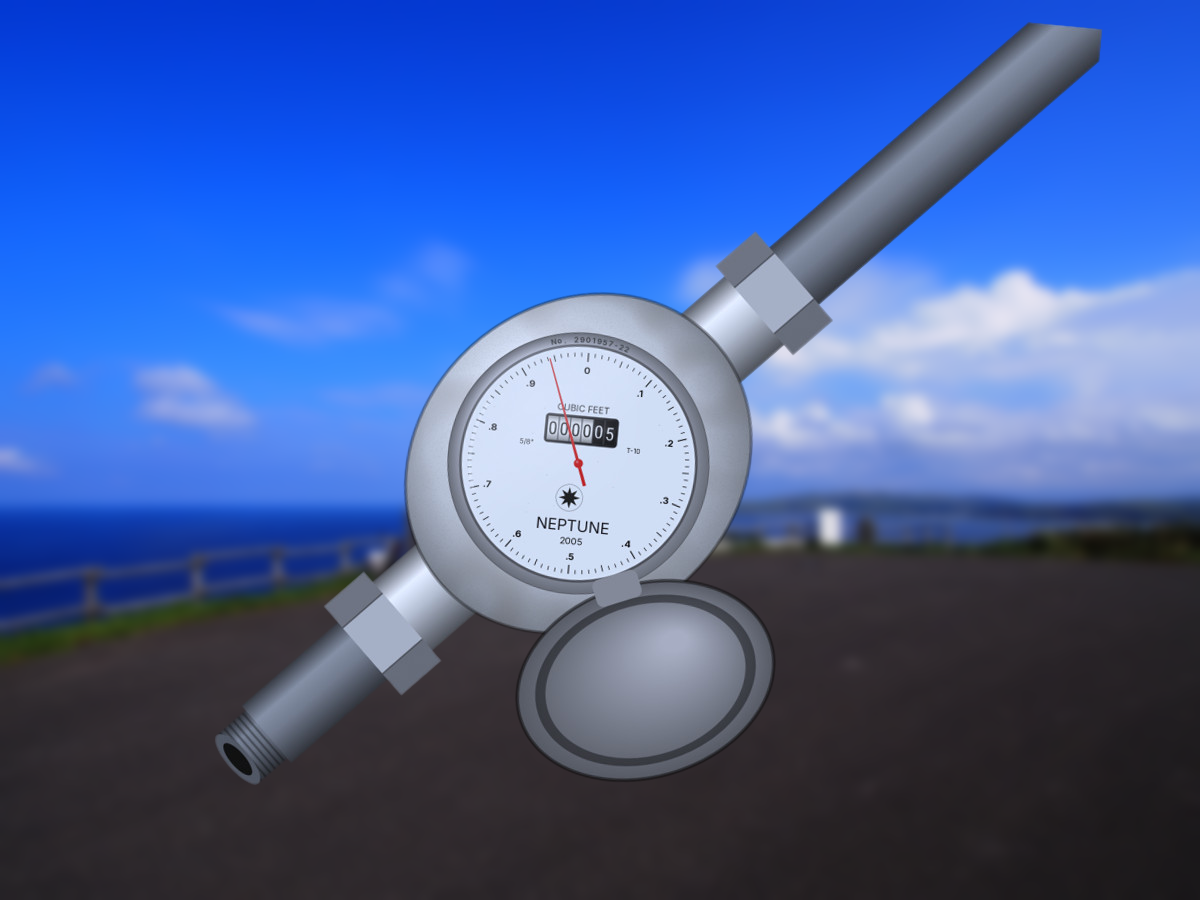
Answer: 4.94 ft³
